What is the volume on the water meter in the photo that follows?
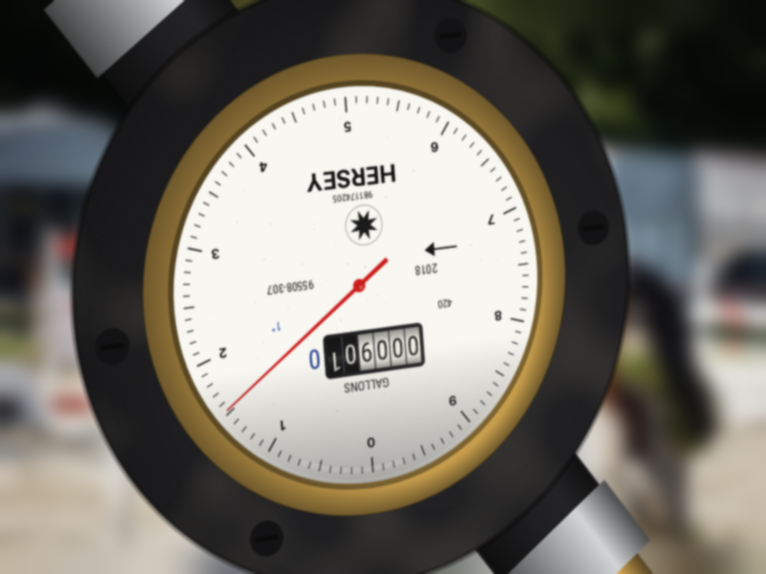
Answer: 9011.5 gal
